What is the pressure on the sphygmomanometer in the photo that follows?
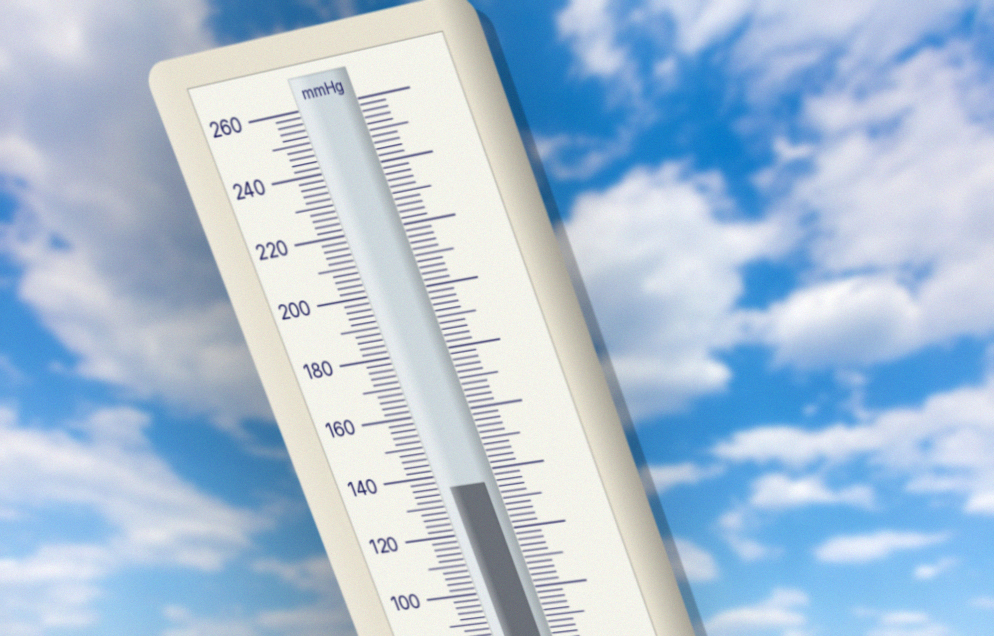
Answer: 136 mmHg
